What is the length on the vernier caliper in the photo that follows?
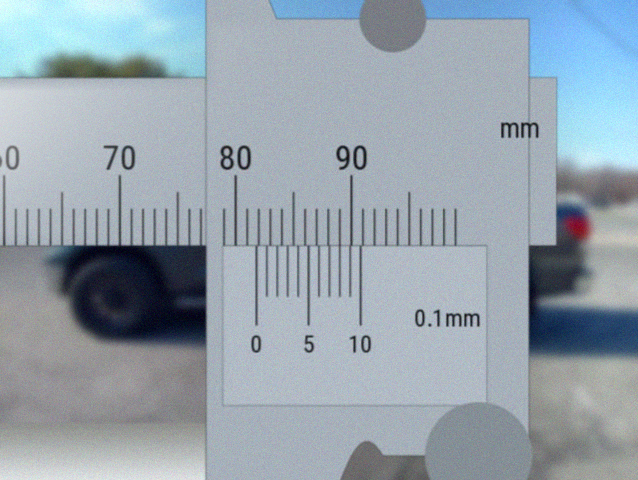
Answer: 81.8 mm
